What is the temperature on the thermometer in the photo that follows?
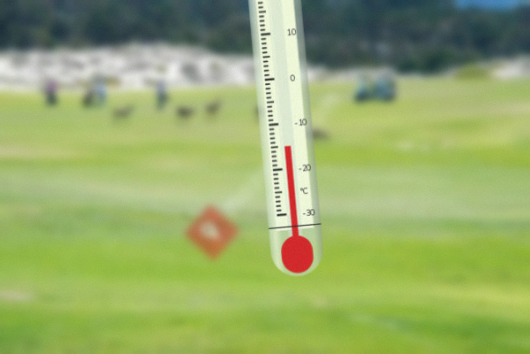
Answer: -15 °C
